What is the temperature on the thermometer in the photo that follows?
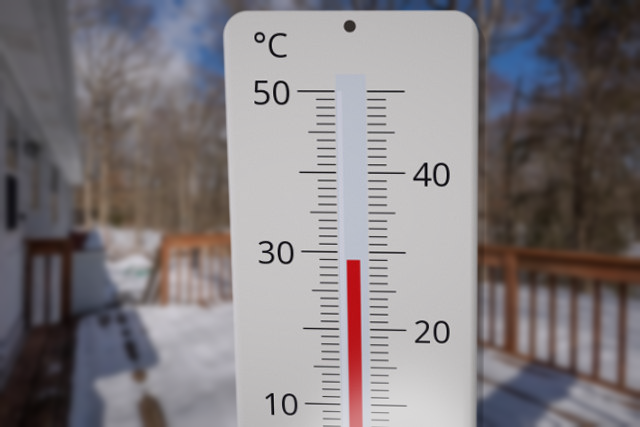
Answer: 29 °C
